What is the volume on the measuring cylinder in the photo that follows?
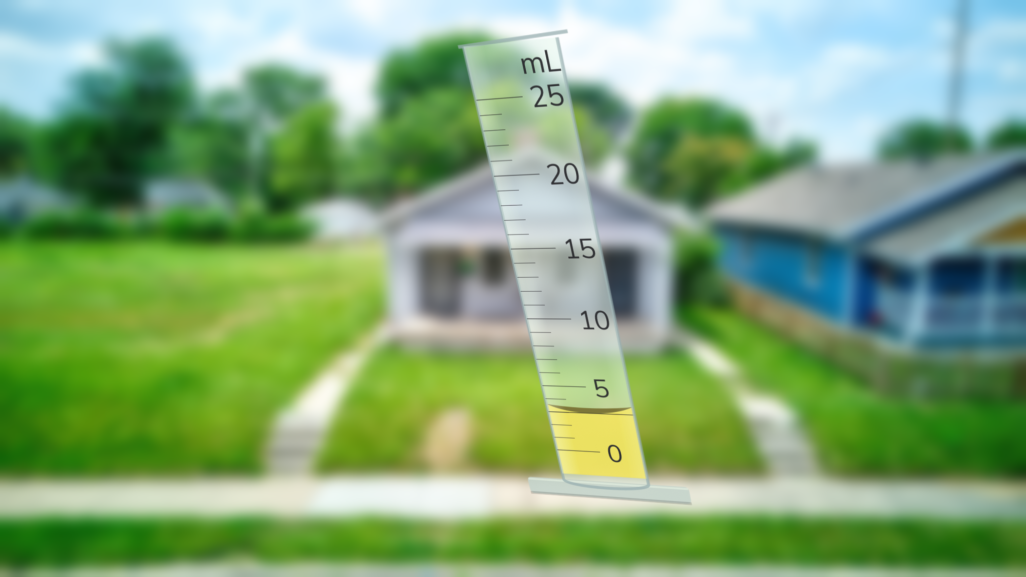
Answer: 3 mL
